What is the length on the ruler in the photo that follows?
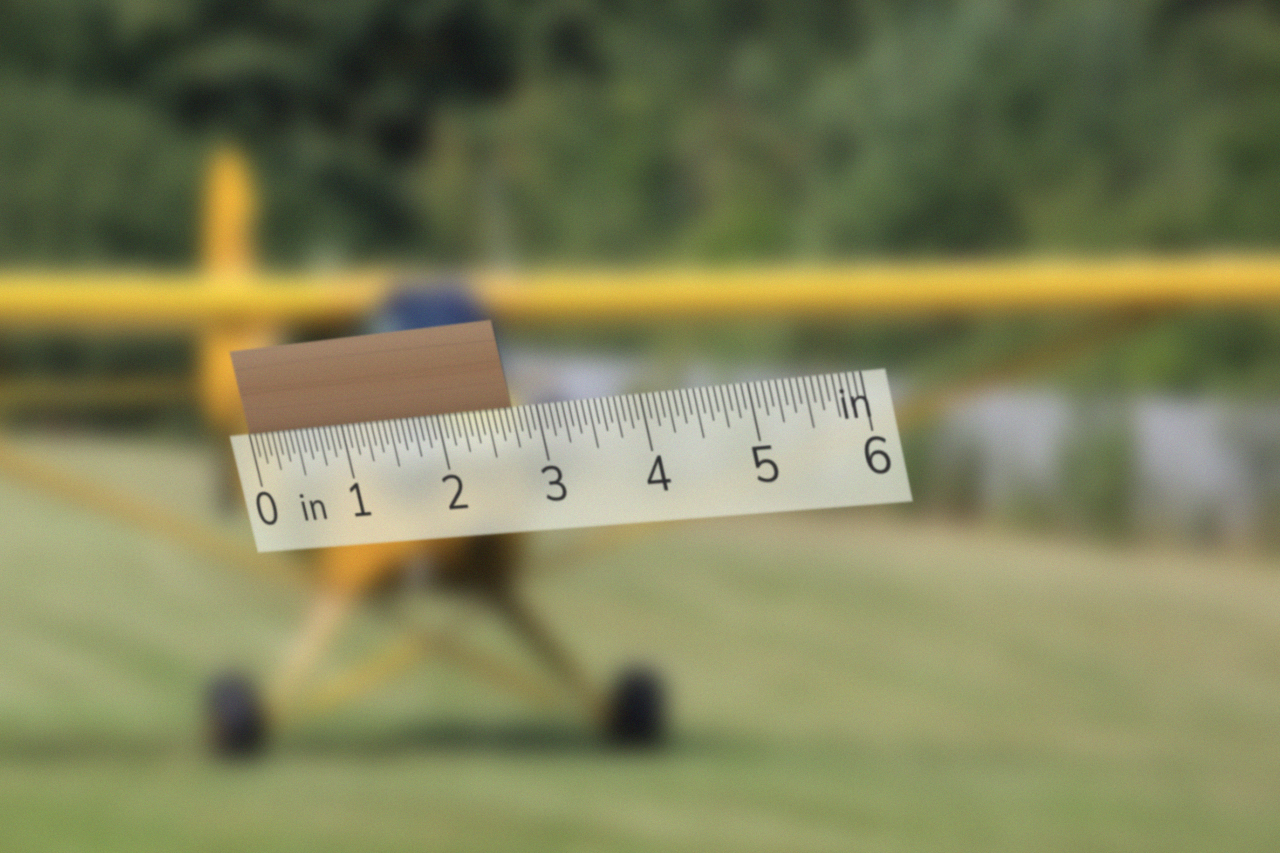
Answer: 2.75 in
